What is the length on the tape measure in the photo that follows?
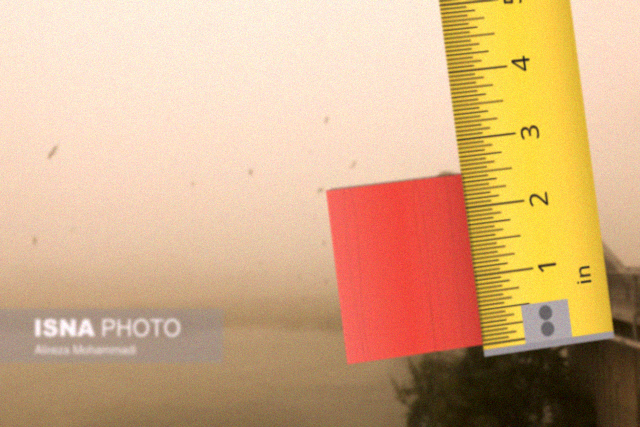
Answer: 2.5 in
